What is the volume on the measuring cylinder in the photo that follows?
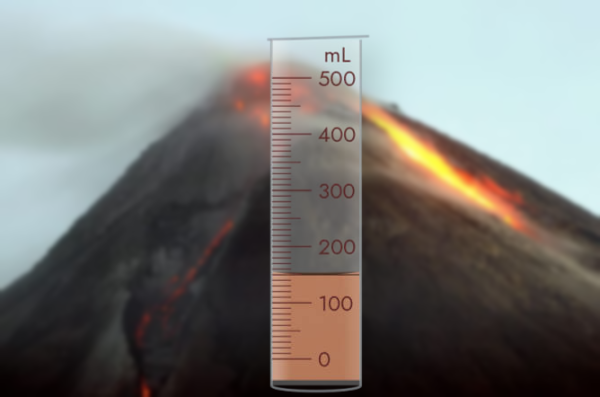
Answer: 150 mL
